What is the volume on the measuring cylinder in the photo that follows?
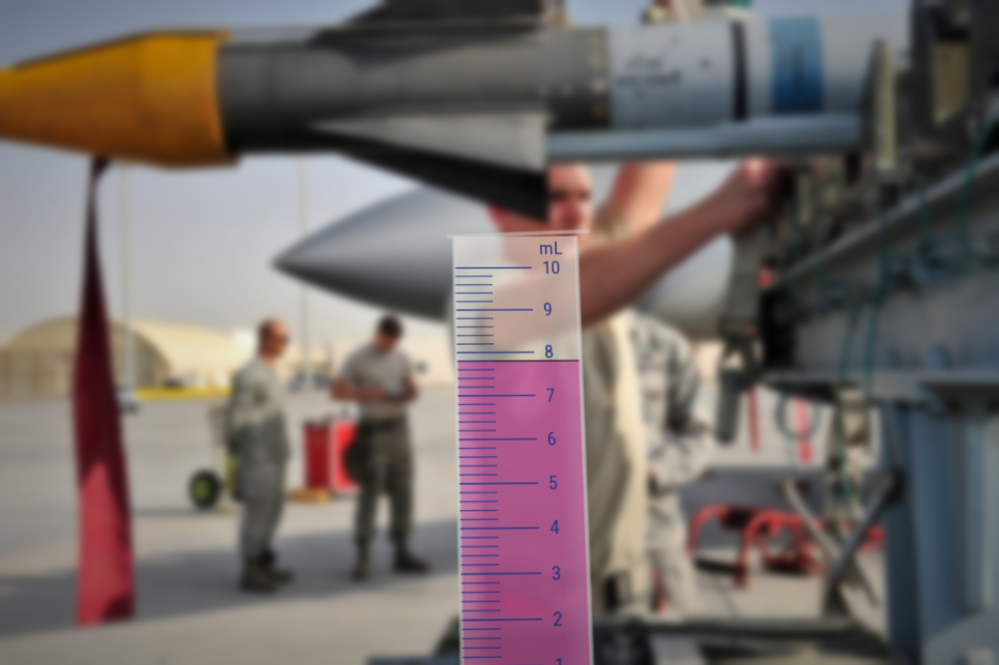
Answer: 7.8 mL
